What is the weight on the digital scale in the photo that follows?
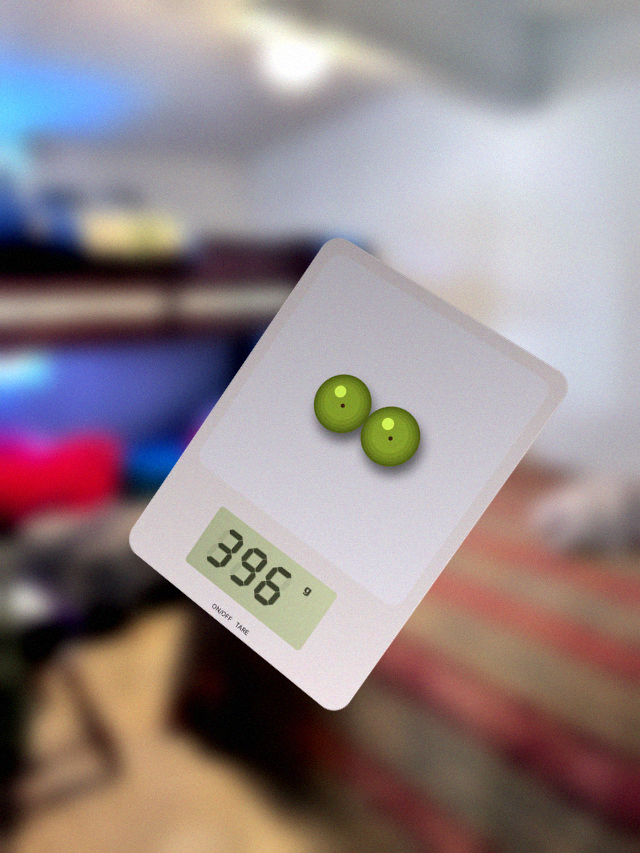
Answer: 396 g
